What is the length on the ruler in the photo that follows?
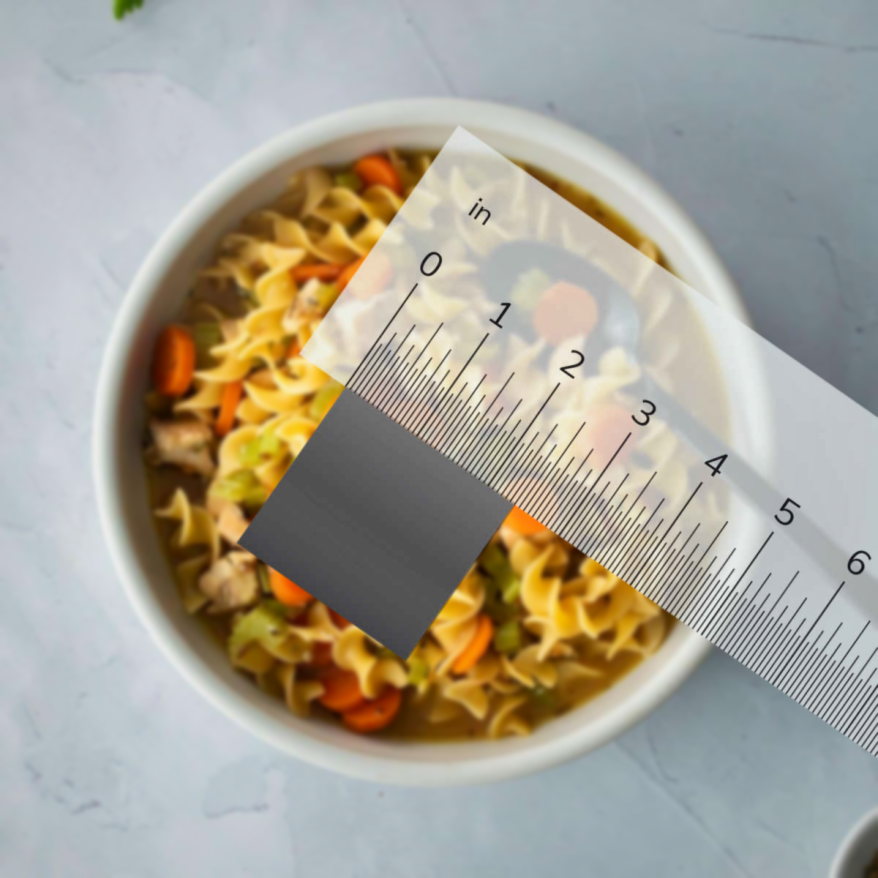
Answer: 2.375 in
